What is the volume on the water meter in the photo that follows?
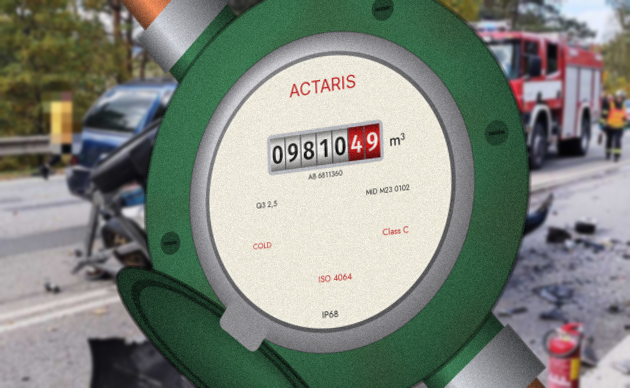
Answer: 9810.49 m³
